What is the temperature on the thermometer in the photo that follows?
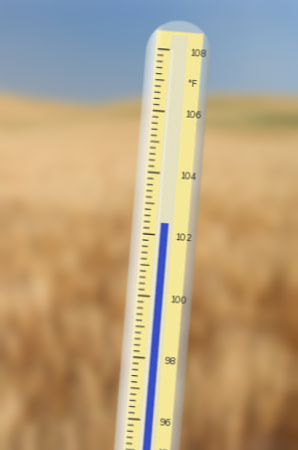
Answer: 102.4 °F
